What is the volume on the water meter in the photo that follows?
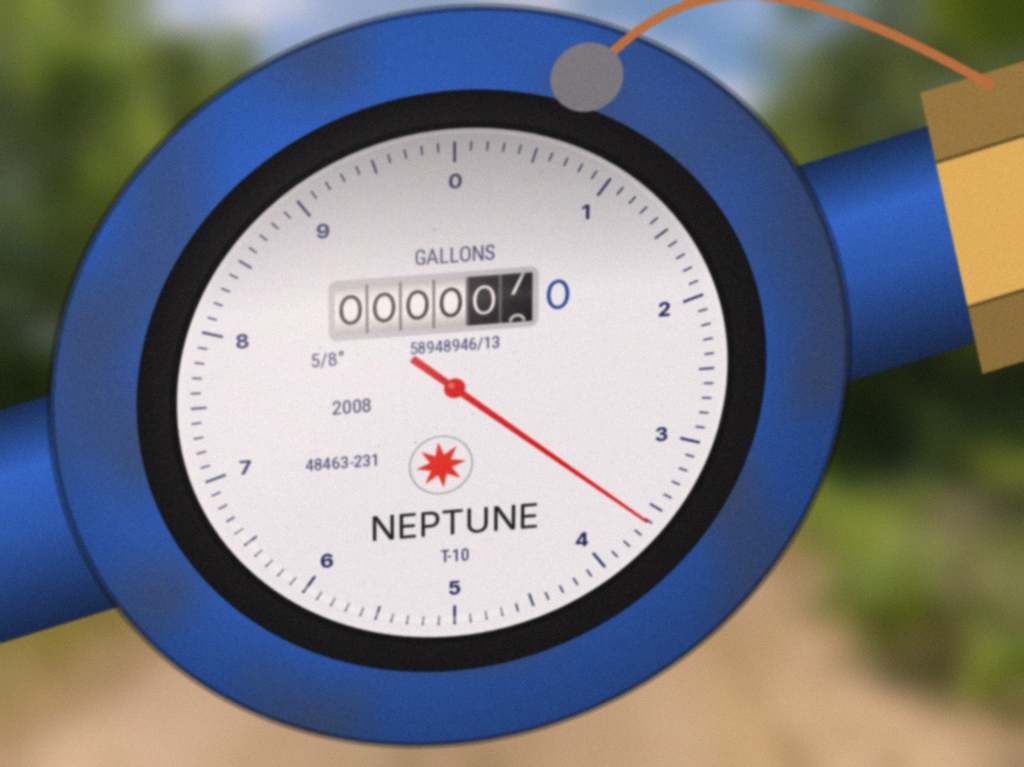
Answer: 73.6 gal
